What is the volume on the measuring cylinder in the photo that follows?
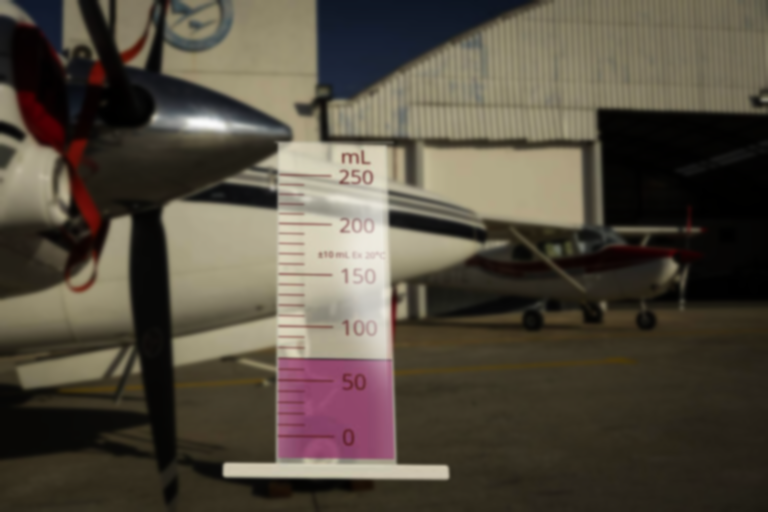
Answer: 70 mL
